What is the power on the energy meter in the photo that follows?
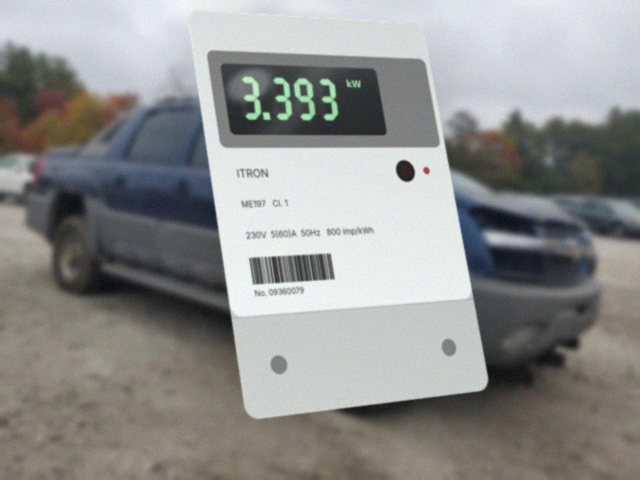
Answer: 3.393 kW
